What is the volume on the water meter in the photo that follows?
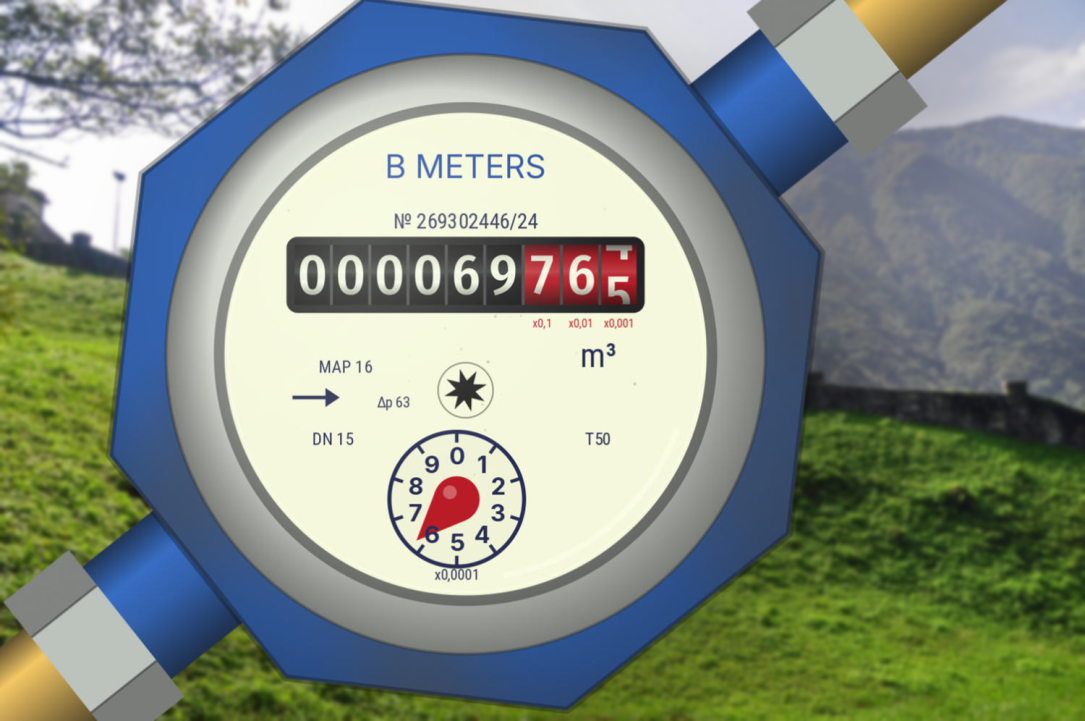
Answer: 69.7646 m³
